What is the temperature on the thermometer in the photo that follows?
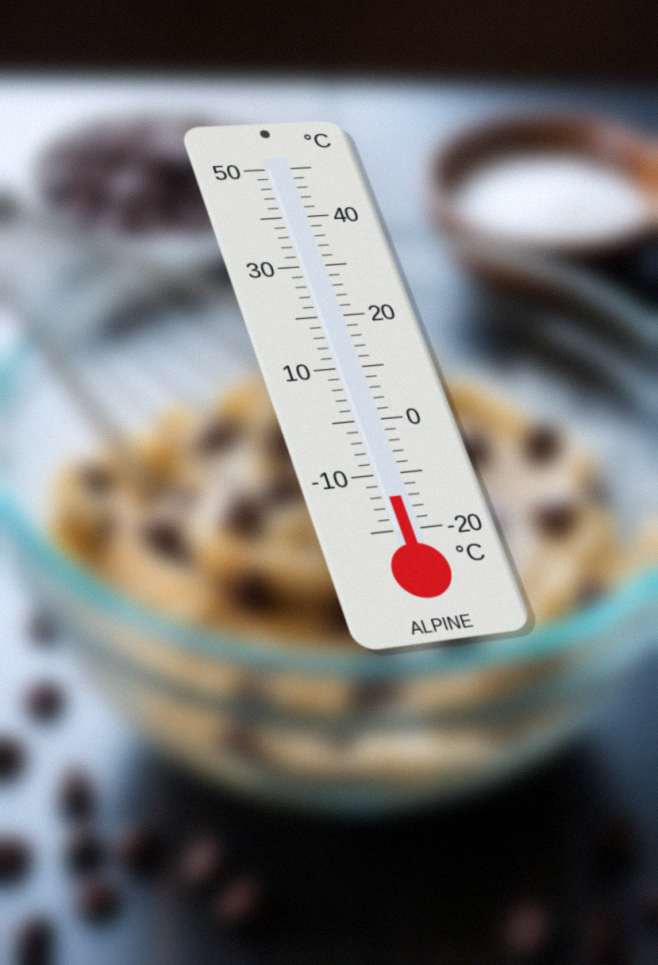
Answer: -14 °C
